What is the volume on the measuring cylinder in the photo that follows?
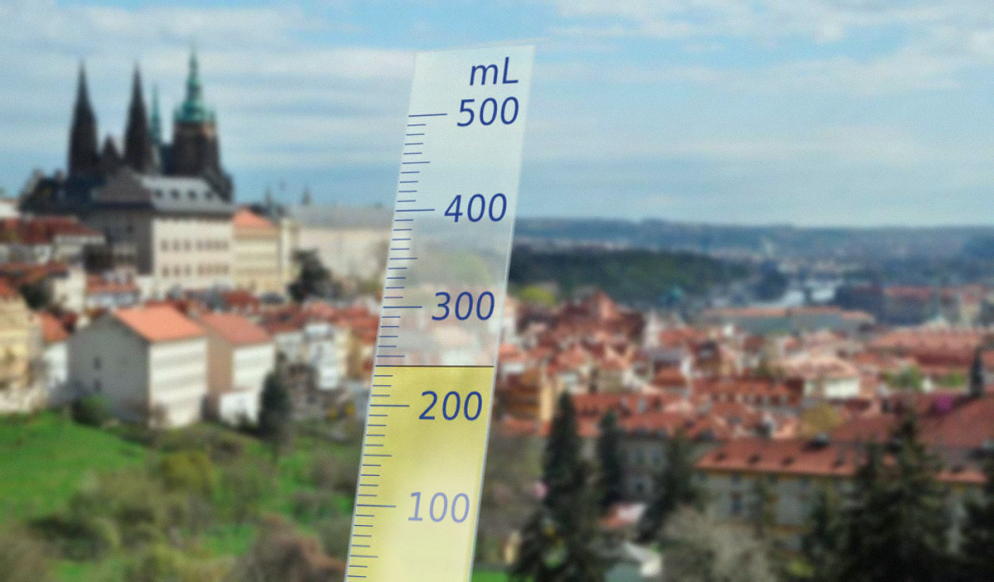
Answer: 240 mL
